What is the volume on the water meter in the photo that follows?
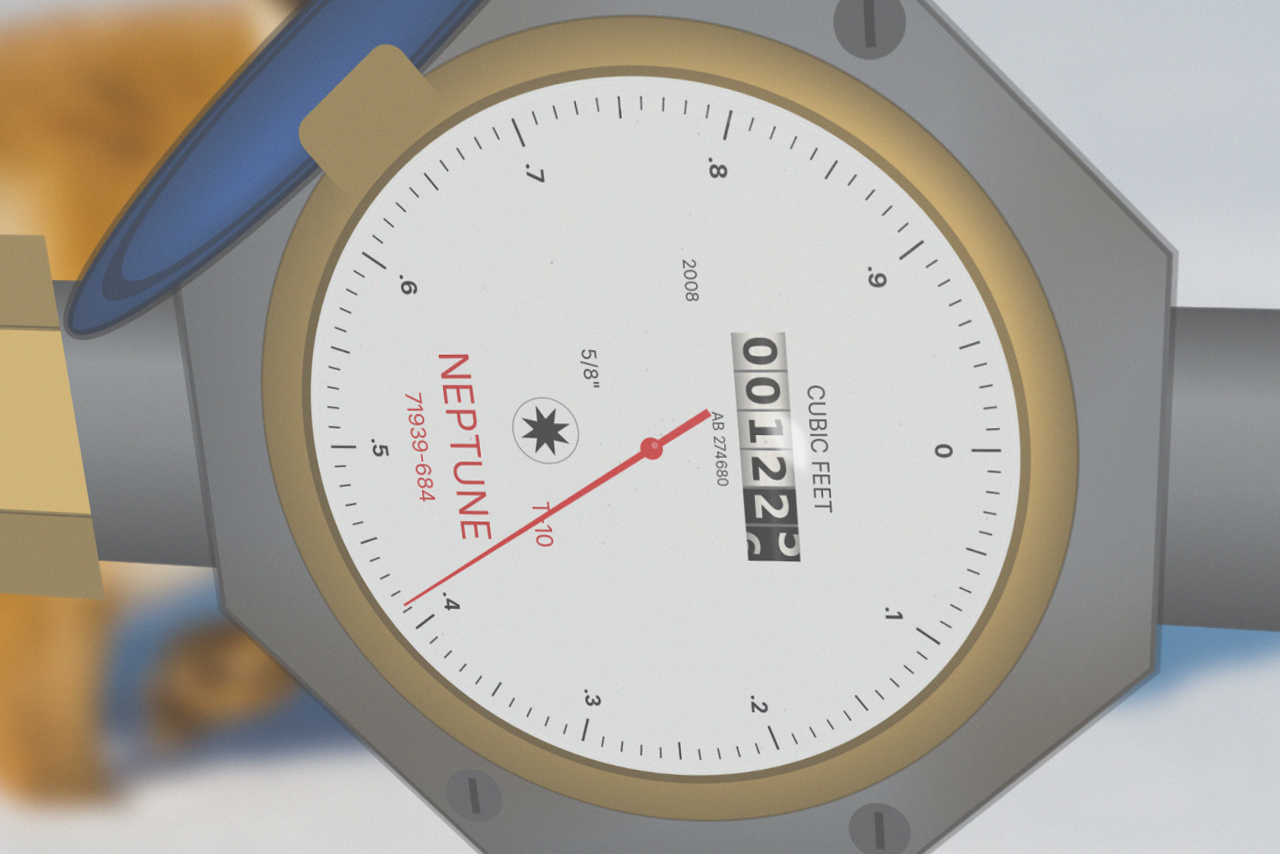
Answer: 1225.41 ft³
